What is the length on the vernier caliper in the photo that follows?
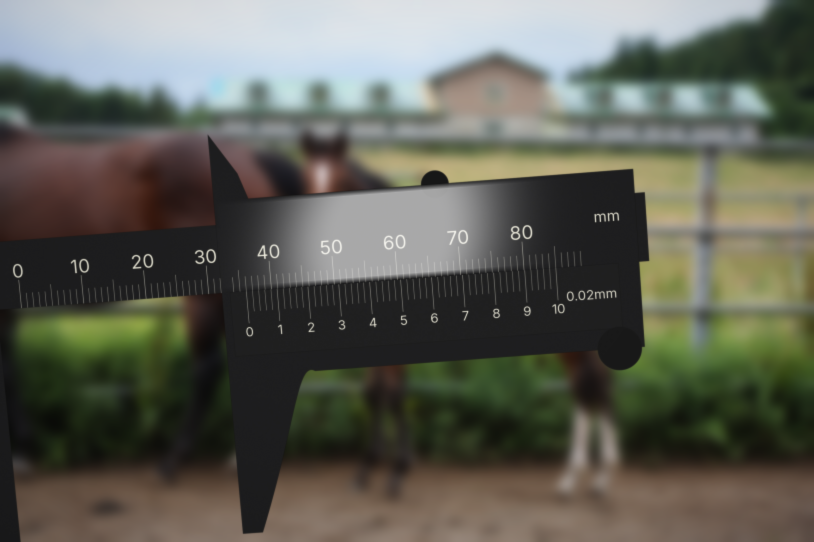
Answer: 36.0 mm
